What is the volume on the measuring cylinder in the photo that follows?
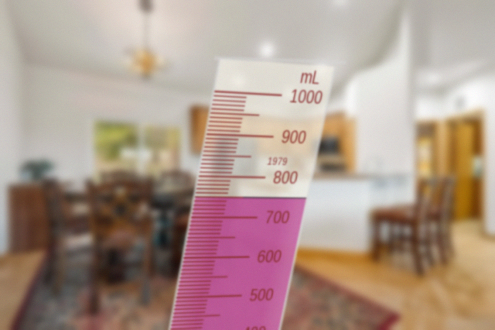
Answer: 750 mL
